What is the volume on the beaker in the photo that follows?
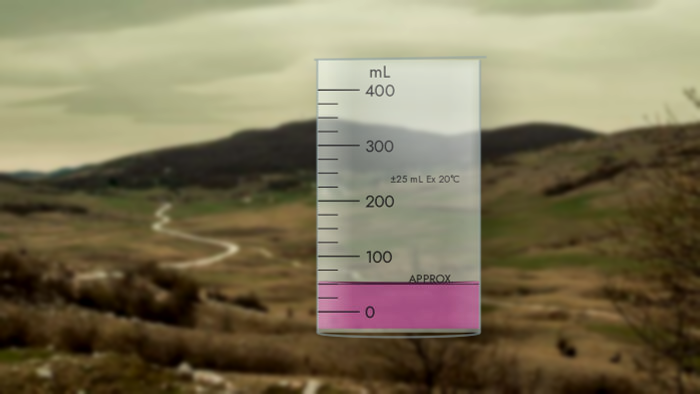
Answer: 50 mL
